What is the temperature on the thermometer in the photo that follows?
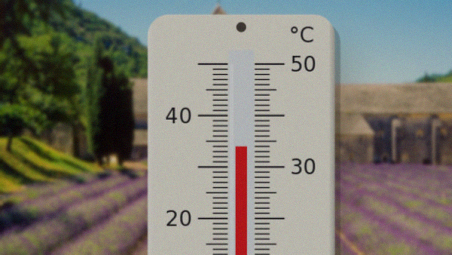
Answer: 34 °C
